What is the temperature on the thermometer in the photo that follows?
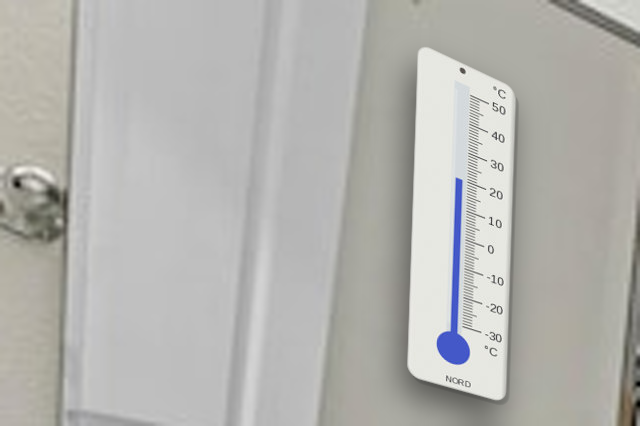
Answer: 20 °C
